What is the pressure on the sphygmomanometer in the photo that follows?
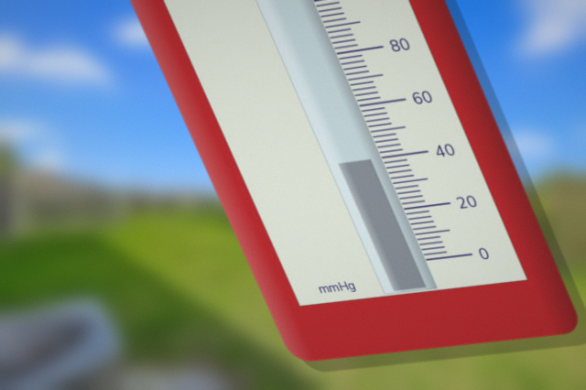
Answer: 40 mmHg
